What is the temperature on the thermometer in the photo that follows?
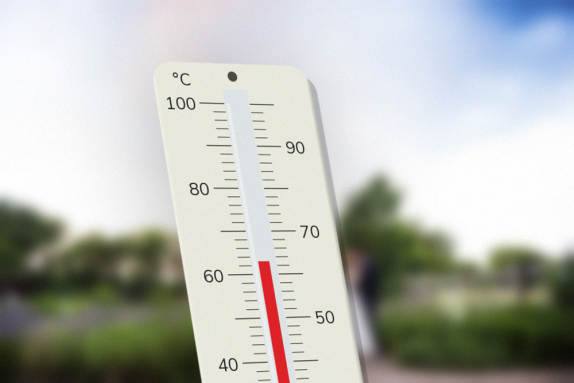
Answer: 63 °C
